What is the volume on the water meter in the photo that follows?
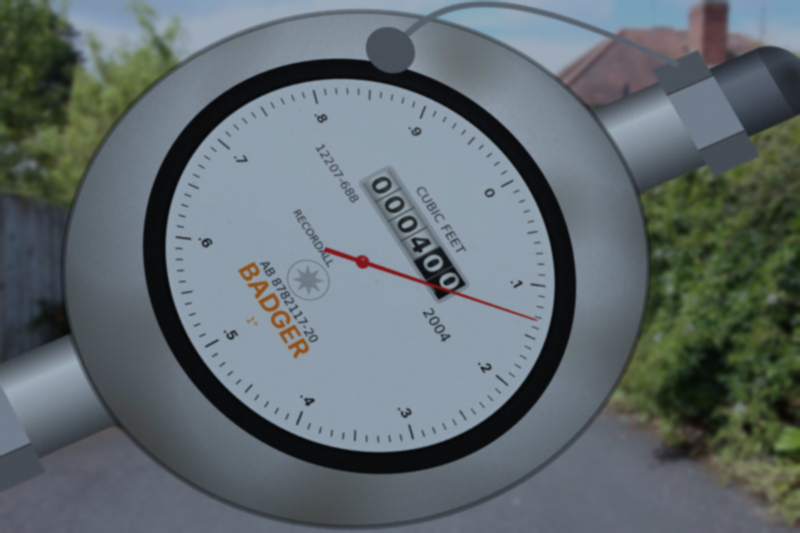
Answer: 400.13 ft³
